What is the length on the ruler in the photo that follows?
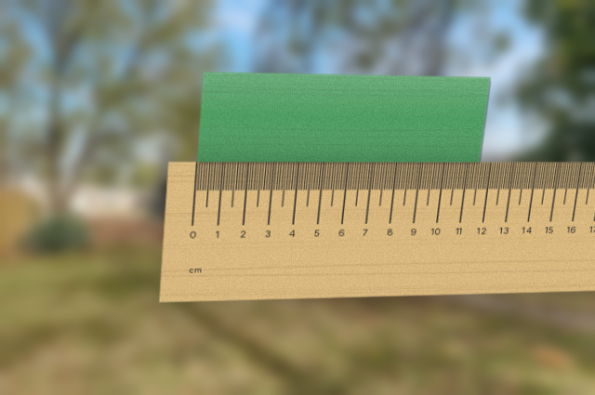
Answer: 11.5 cm
